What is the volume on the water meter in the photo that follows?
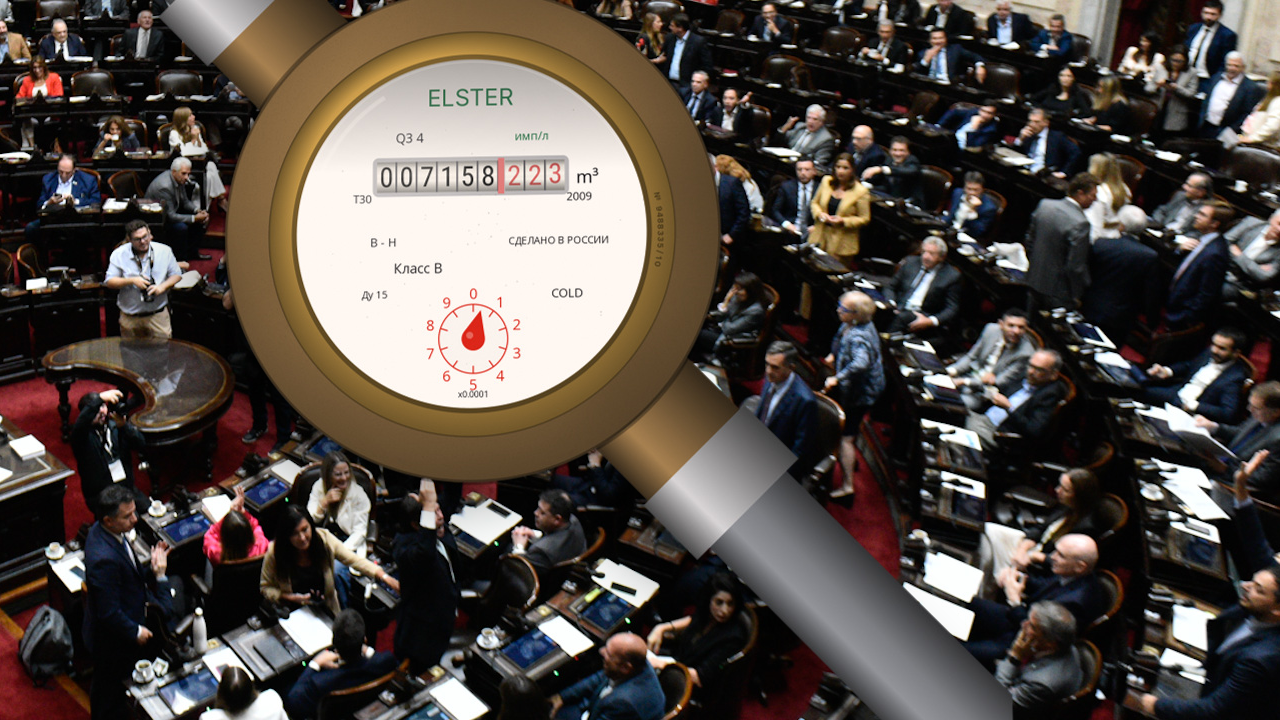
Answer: 7158.2230 m³
